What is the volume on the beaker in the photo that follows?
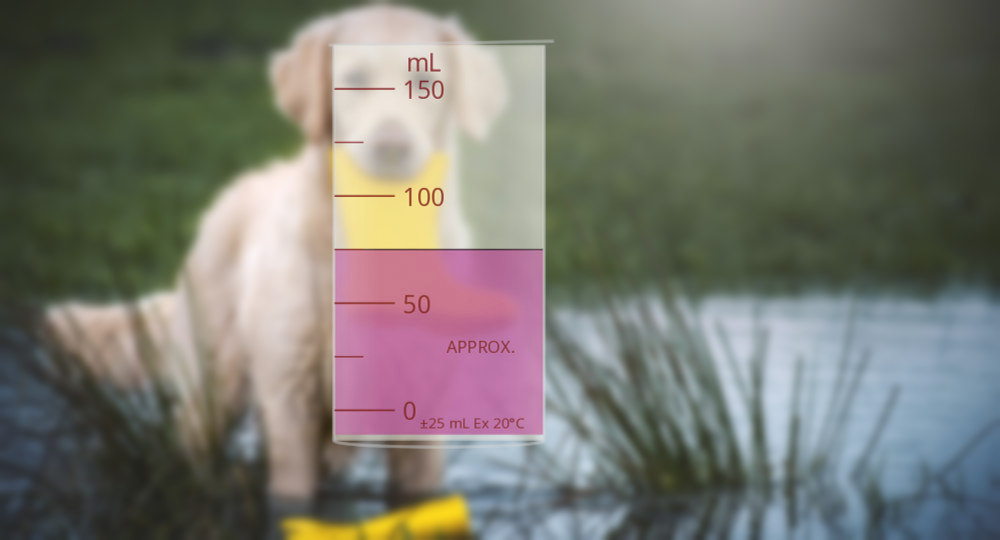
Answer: 75 mL
